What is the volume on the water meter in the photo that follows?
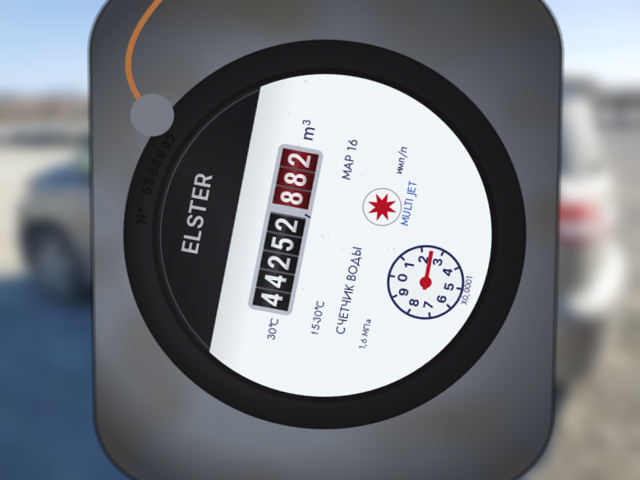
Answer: 44252.8822 m³
